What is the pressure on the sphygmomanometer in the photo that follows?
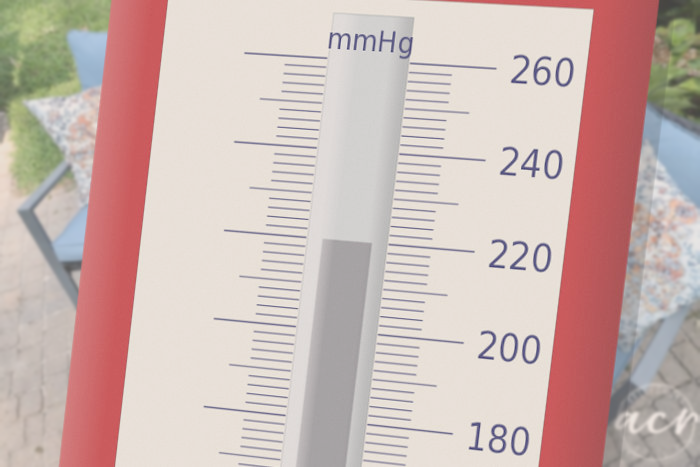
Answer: 220 mmHg
